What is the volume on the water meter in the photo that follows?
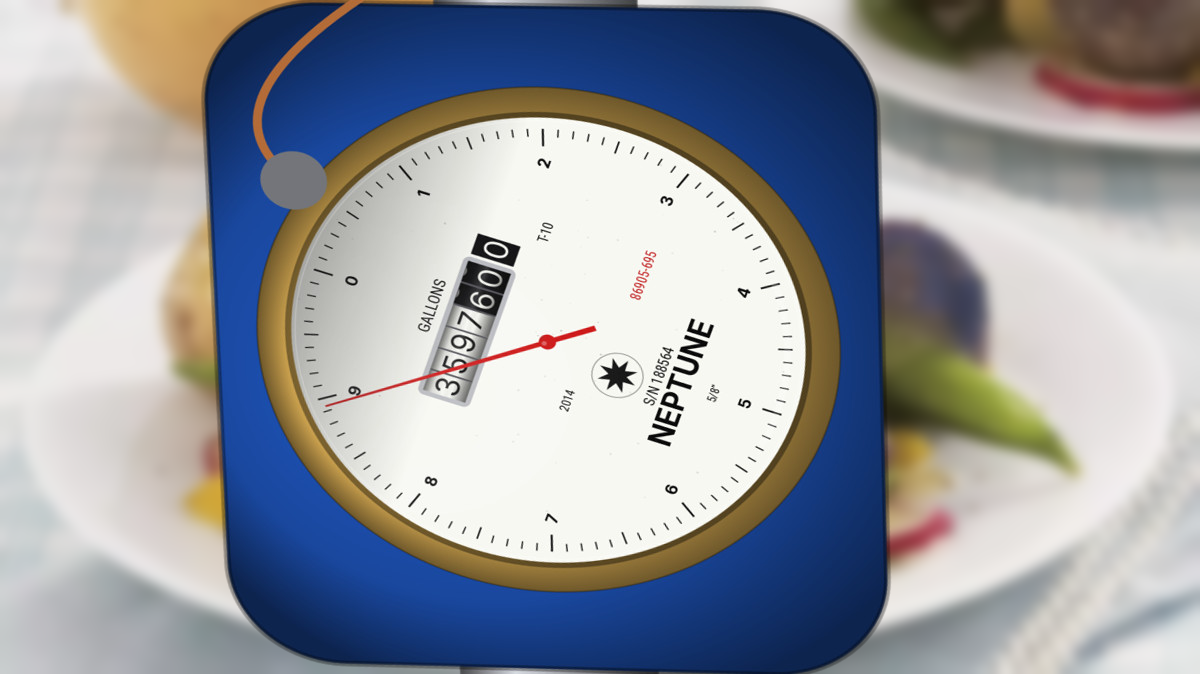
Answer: 3597598.9 gal
